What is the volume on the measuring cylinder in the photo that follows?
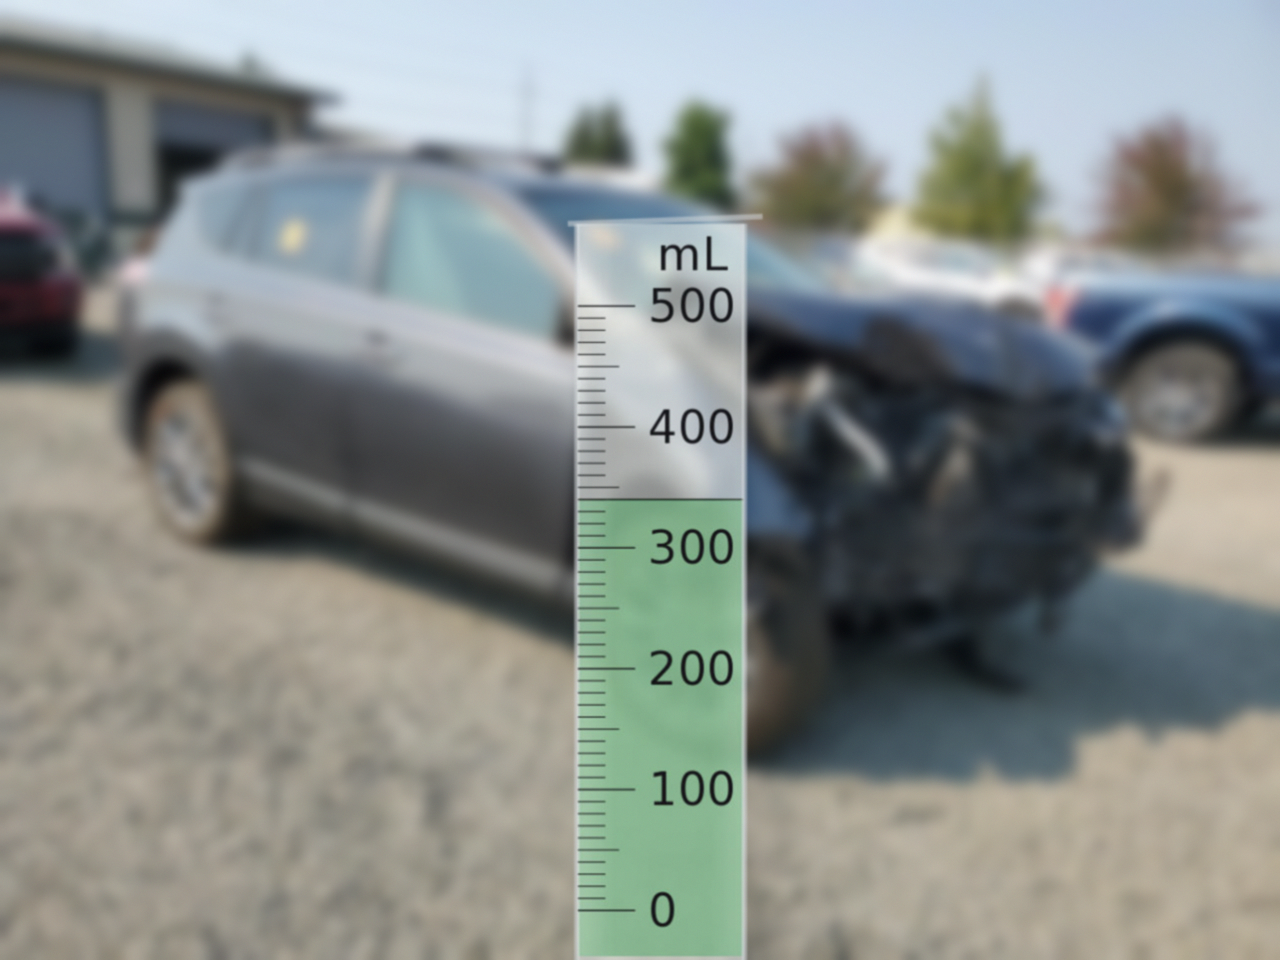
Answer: 340 mL
